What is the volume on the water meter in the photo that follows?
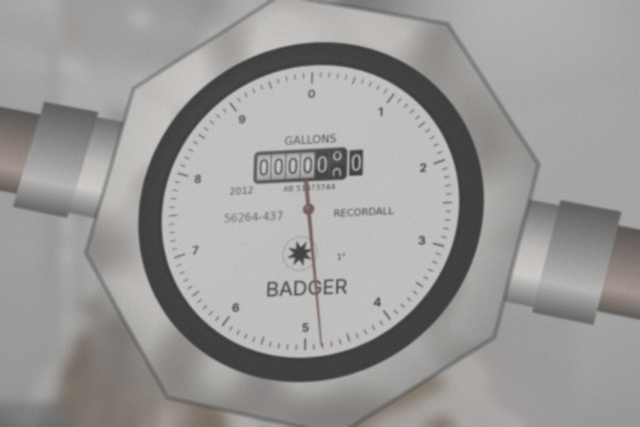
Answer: 84.8 gal
